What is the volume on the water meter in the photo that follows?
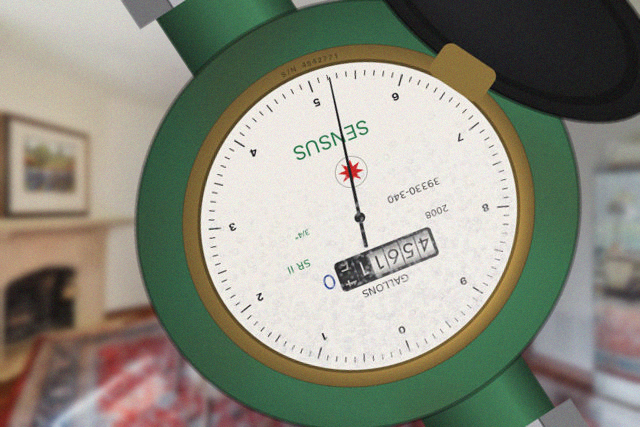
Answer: 4561145.2 gal
